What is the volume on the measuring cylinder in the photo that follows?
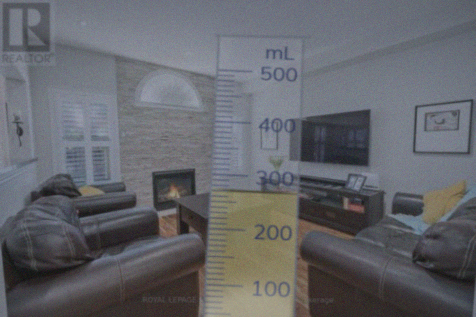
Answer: 270 mL
